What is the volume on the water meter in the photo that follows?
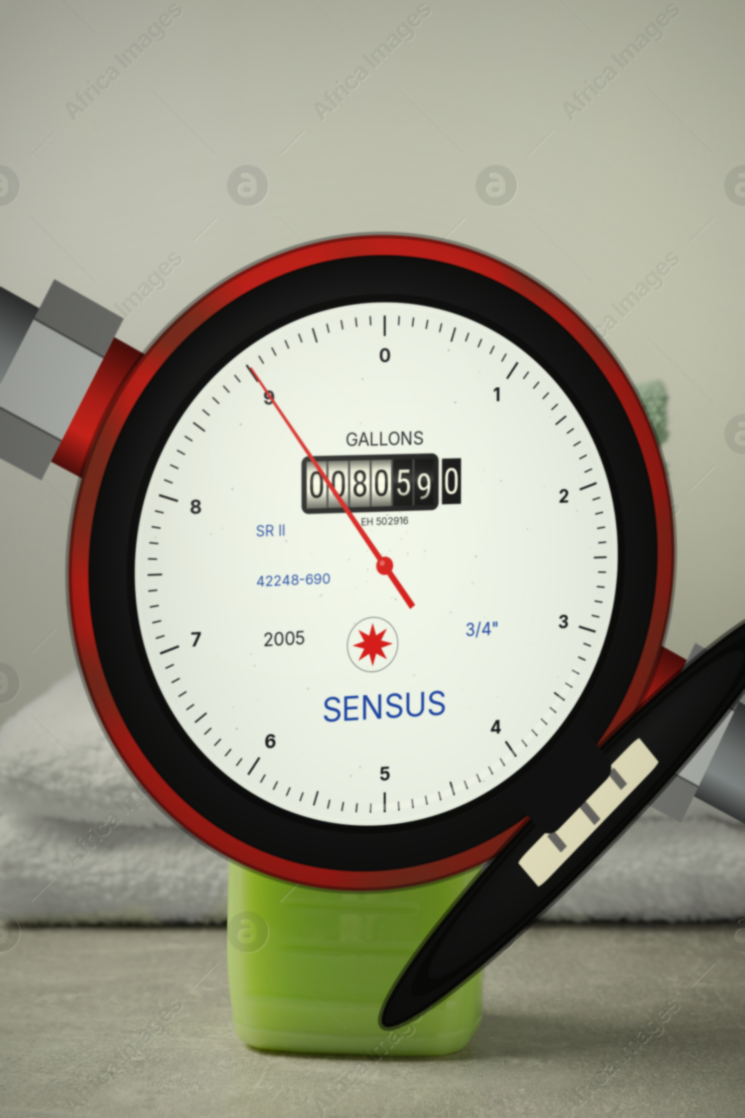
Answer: 80589.0 gal
